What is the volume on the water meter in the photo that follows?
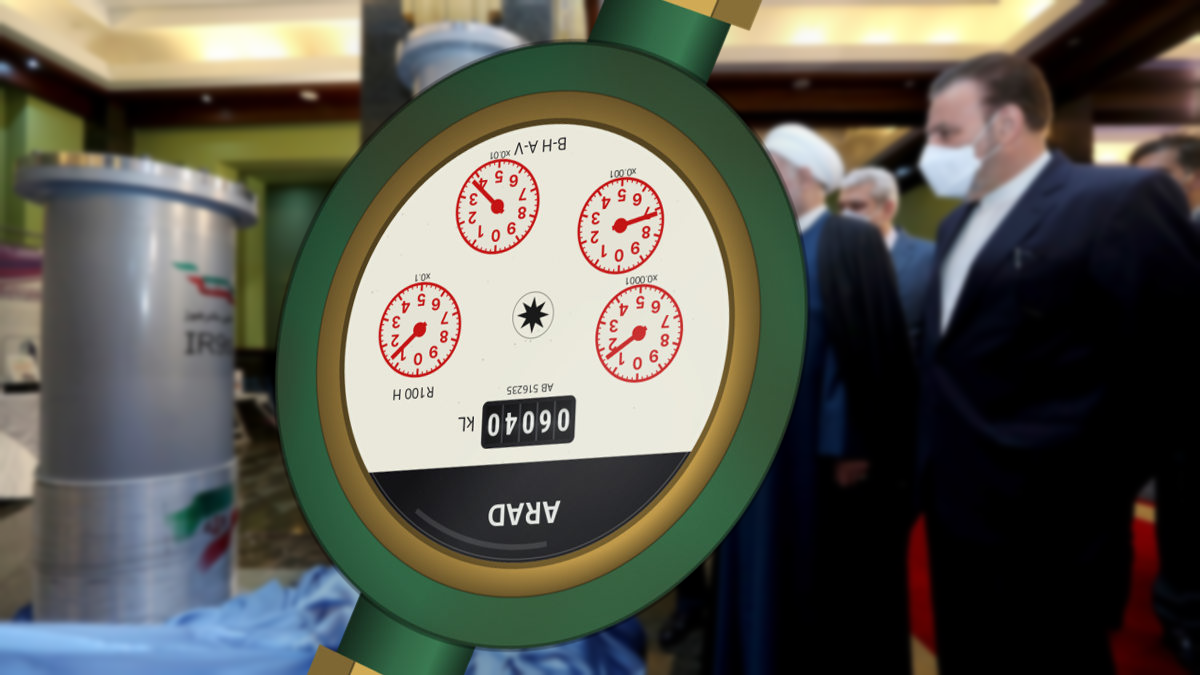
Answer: 6040.1371 kL
